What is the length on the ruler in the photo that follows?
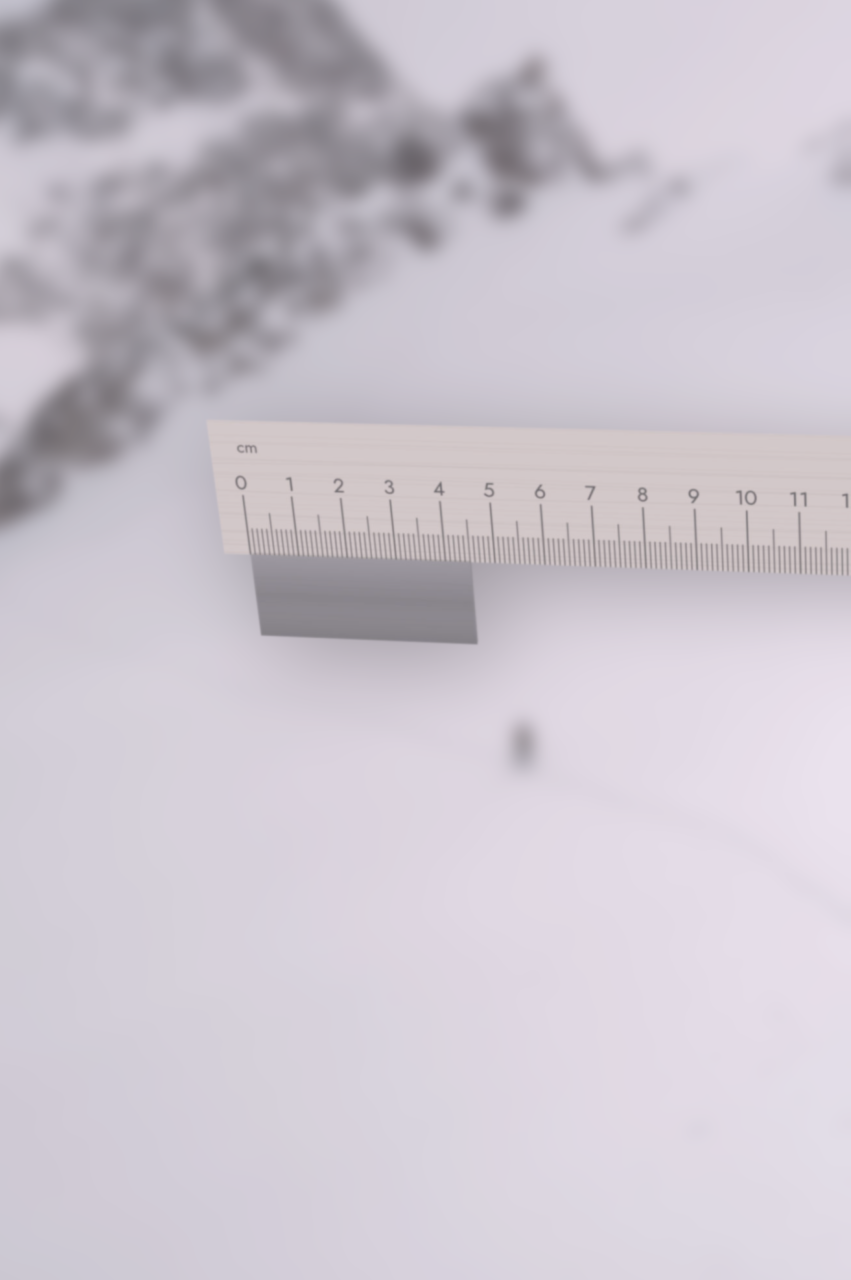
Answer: 4.5 cm
